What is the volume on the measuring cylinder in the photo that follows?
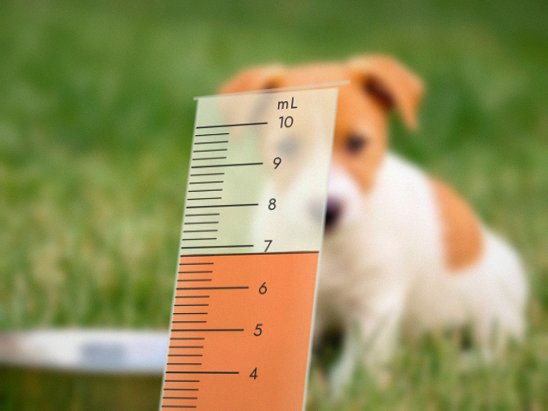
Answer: 6.8 mL
